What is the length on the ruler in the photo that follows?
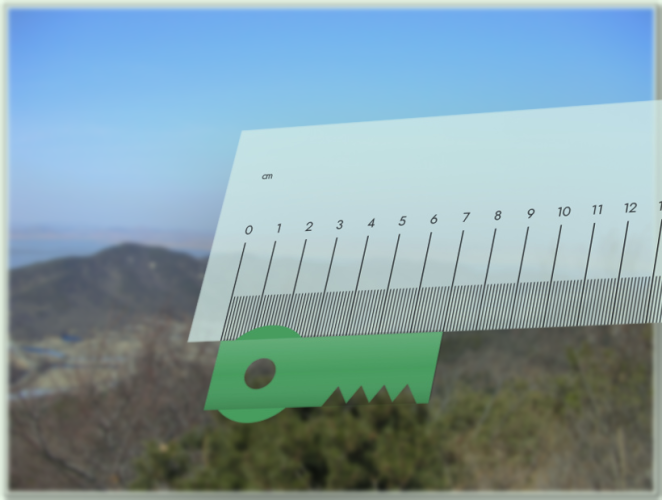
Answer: 7 cm
